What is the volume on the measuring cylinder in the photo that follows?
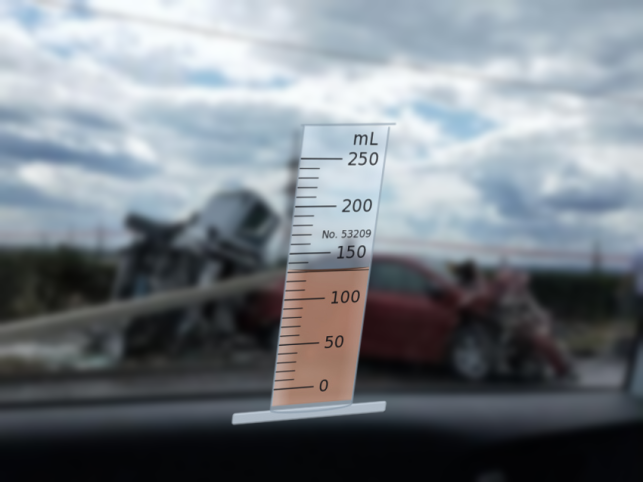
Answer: 130 mL
